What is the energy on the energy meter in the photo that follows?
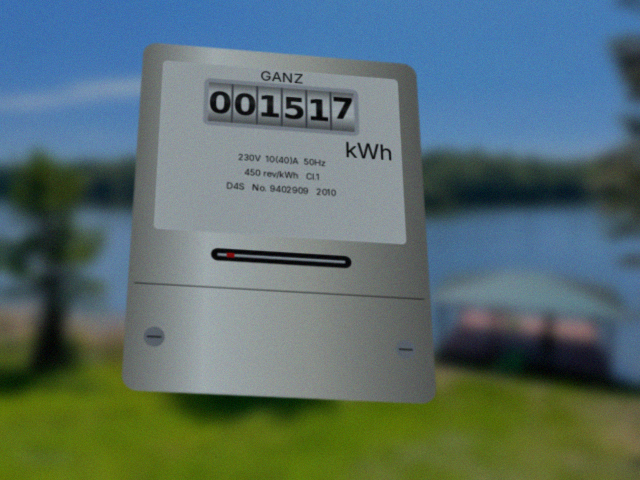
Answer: 1517 kWh
